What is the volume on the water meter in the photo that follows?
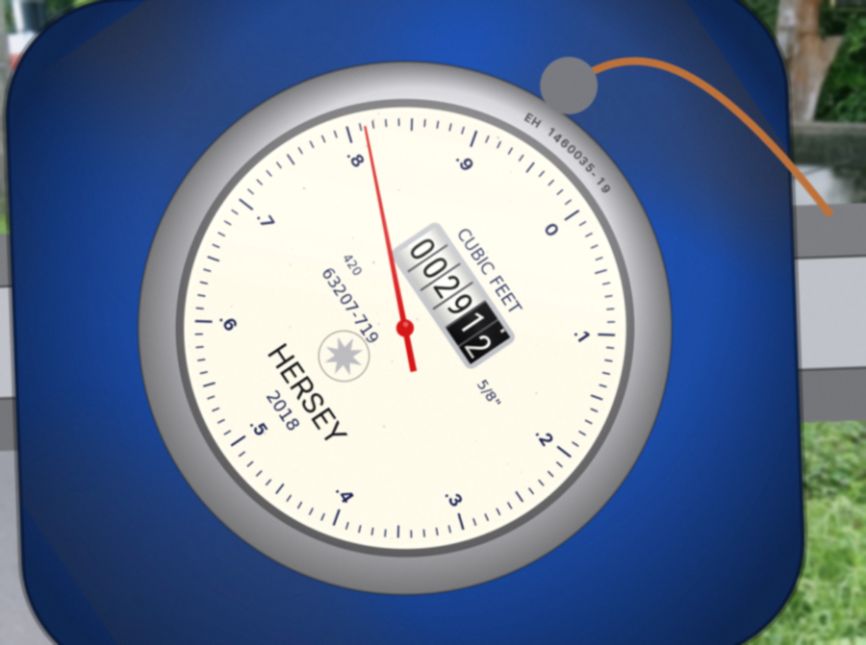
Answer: 2911.81 ft³
